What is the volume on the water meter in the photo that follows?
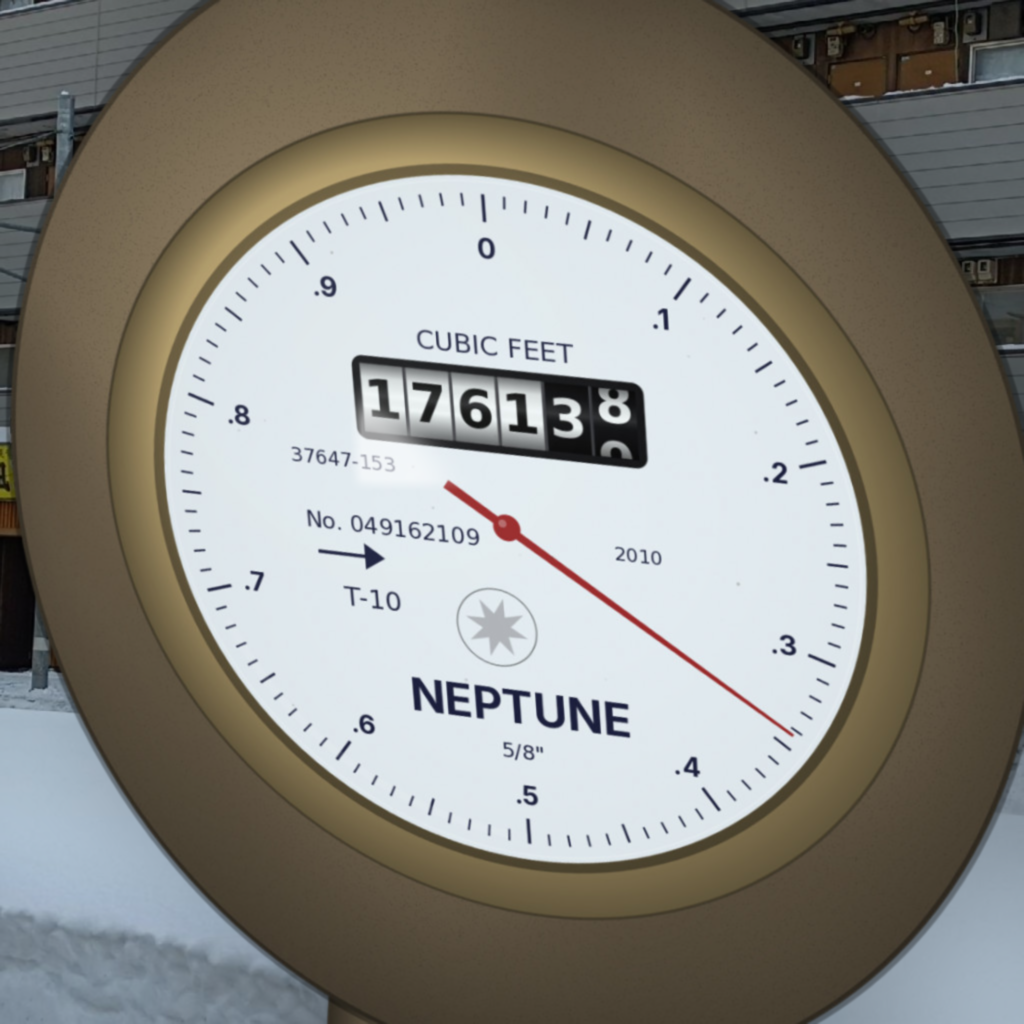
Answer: 176138.34 ft³
